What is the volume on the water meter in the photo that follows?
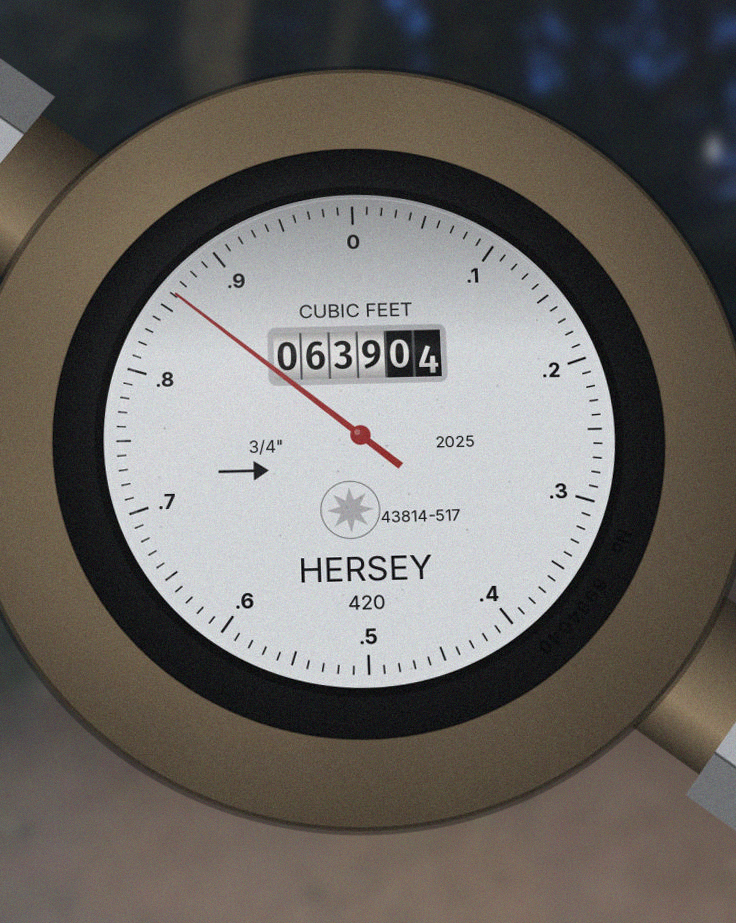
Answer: 63903.86 ft³
